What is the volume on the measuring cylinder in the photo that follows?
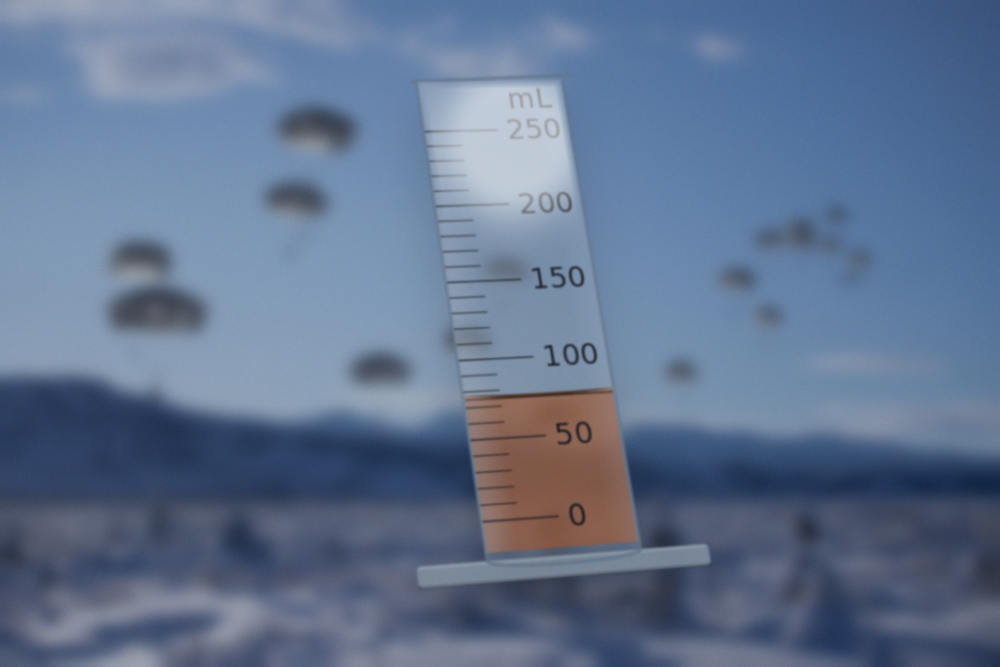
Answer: 75 mL
